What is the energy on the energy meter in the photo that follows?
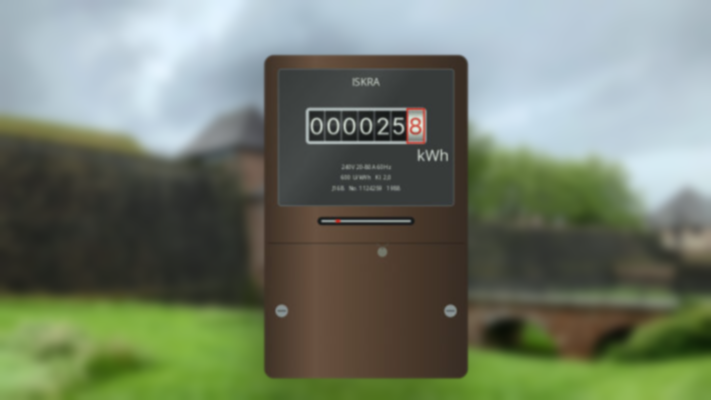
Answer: 25.8 kWh
